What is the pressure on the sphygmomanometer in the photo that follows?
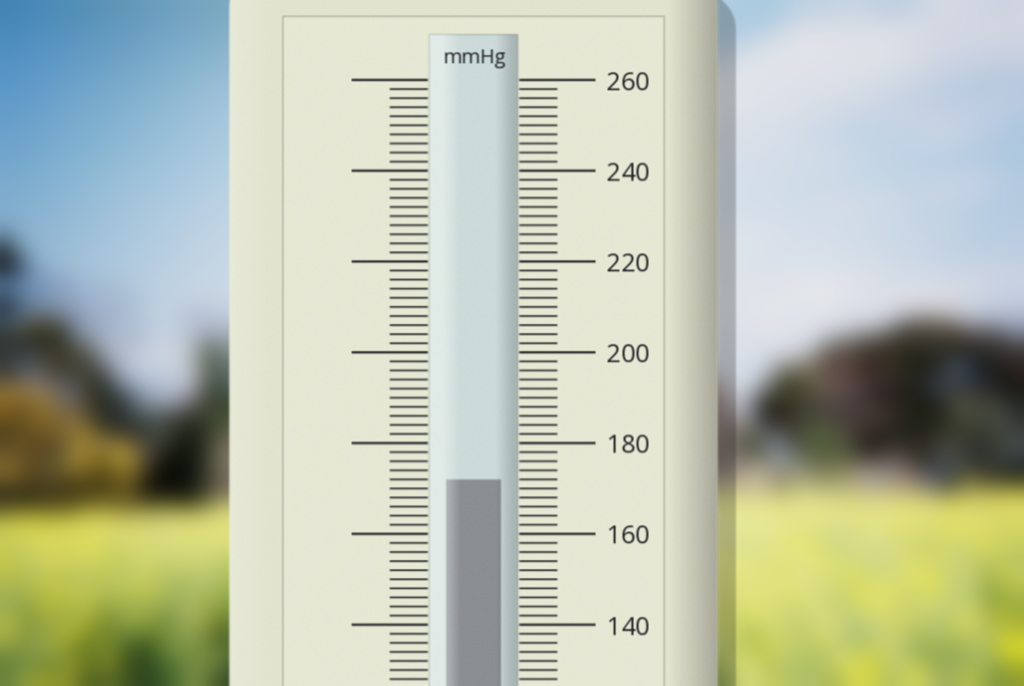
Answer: 172 mmHg
